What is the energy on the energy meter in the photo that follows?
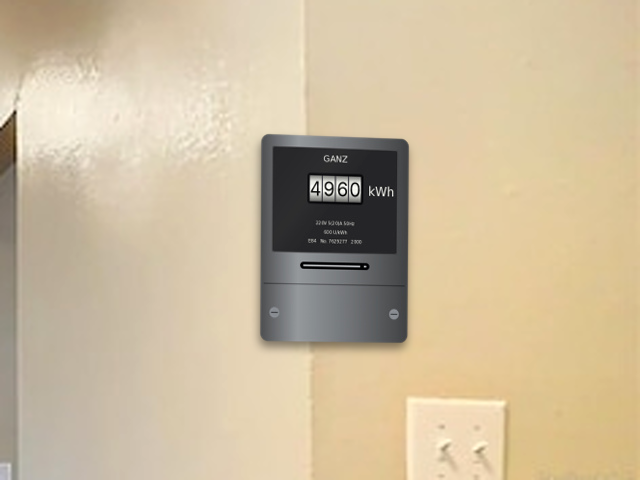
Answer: 4960 kWh
